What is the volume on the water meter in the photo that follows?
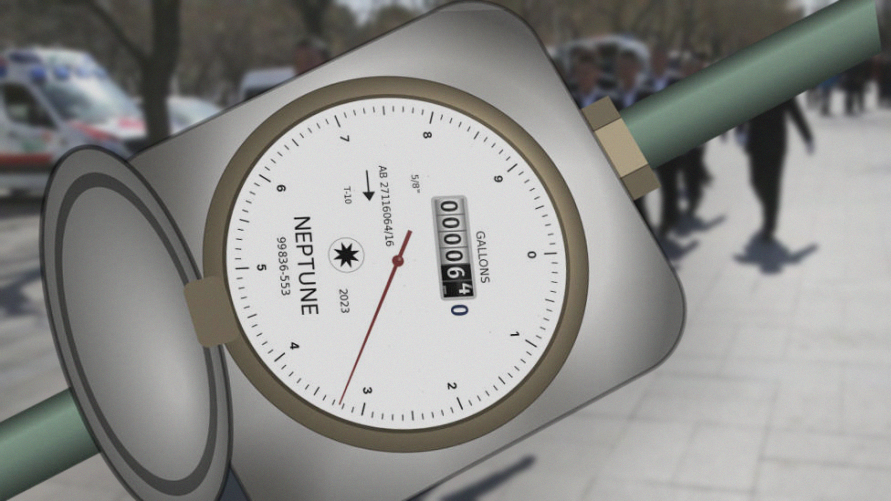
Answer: 643.2 gal
